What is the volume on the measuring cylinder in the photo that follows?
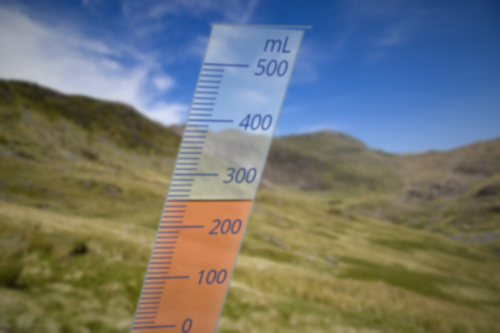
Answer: 250 mL
